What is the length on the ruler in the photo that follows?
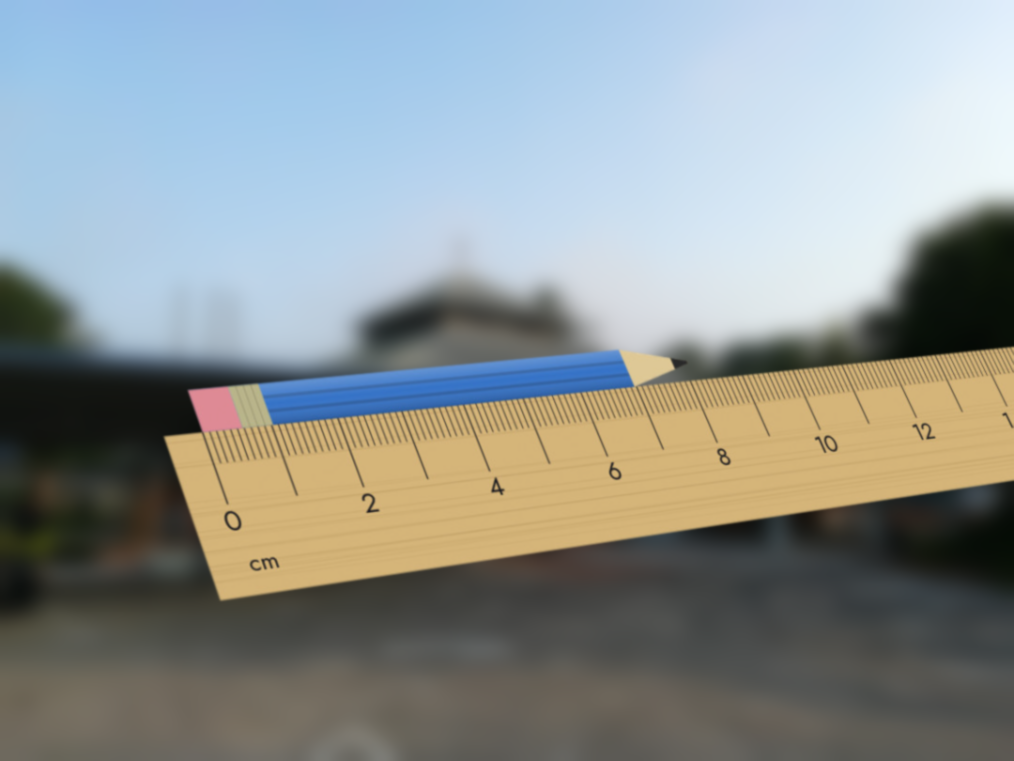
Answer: 8.1 cm
